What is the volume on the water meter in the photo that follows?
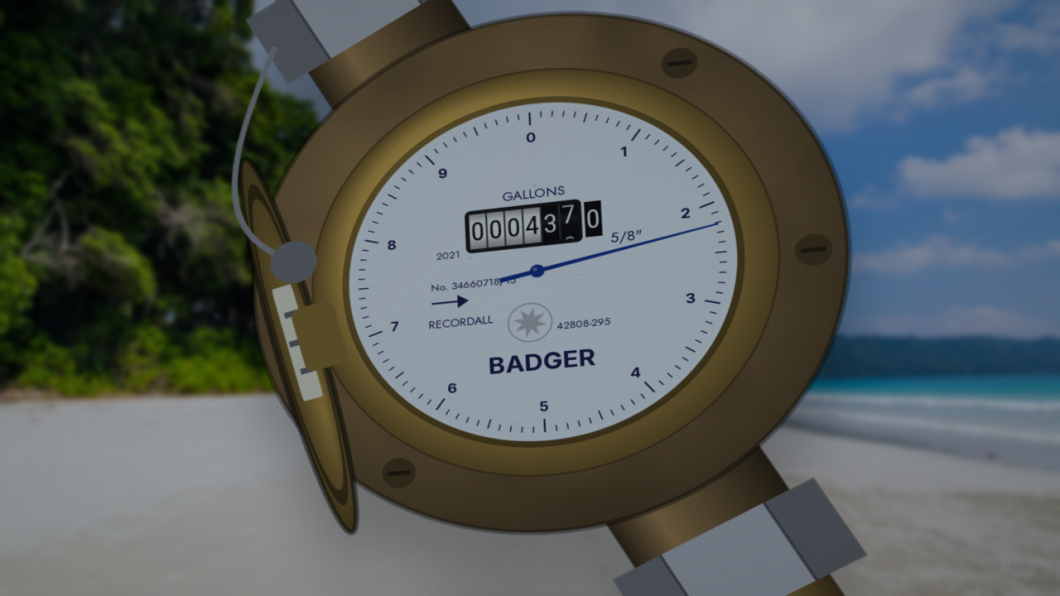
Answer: 4372.2 gal
